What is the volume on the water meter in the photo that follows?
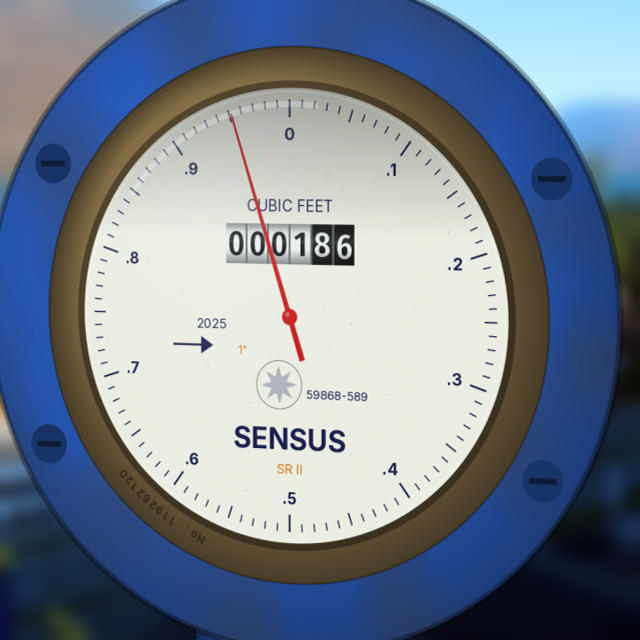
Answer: 185.95 ft³
